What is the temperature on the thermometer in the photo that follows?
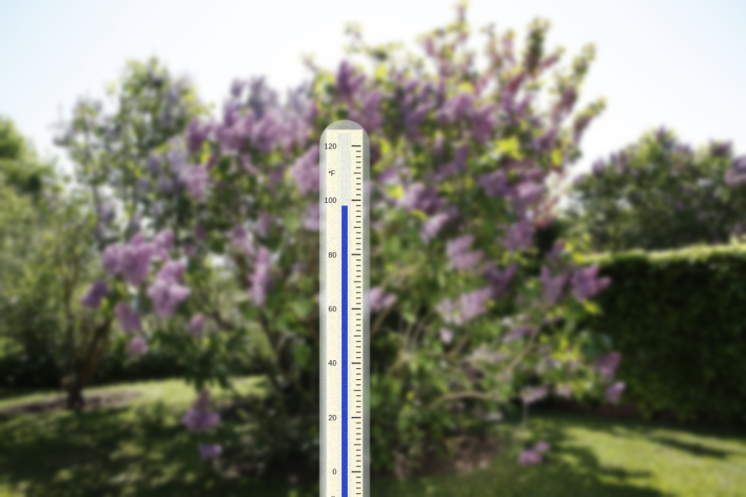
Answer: 98 °F
